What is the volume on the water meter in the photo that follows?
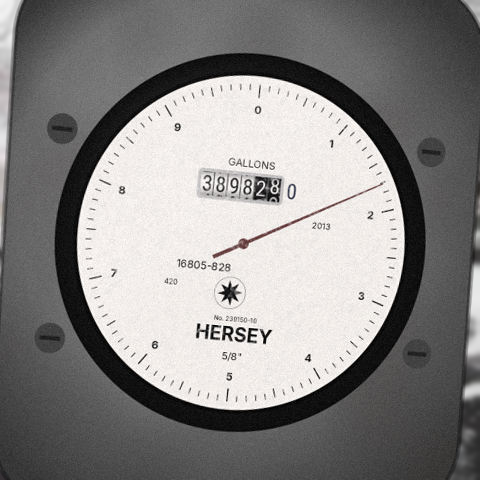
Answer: 3898281.7 gal
